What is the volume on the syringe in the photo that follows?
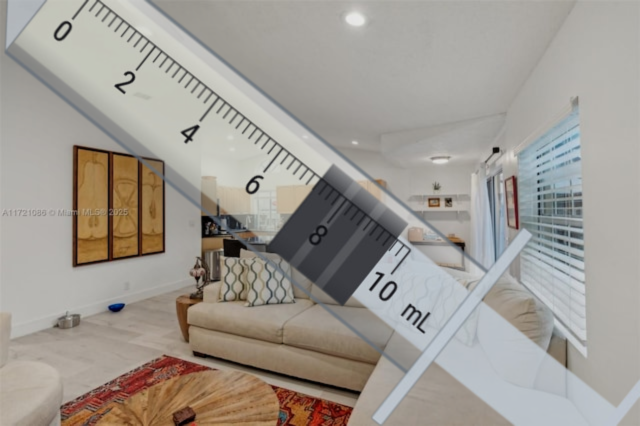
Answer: 7.2 mL
